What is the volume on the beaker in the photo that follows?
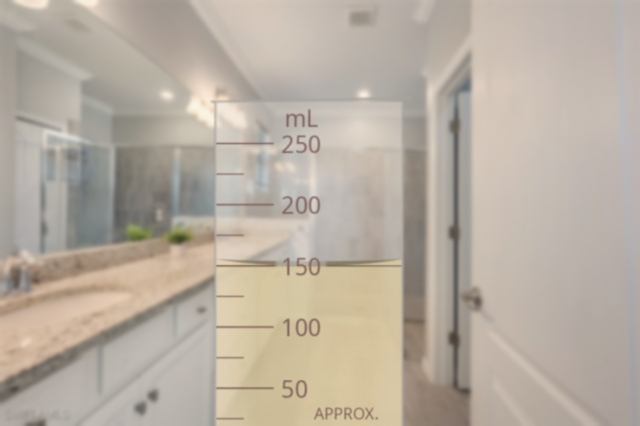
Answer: 150 mL
